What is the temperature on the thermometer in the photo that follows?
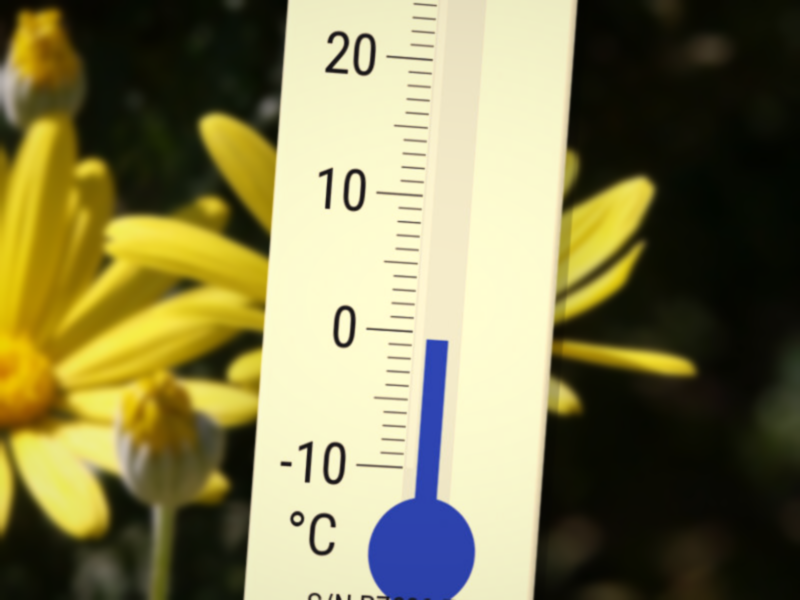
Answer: -0.5 °C
